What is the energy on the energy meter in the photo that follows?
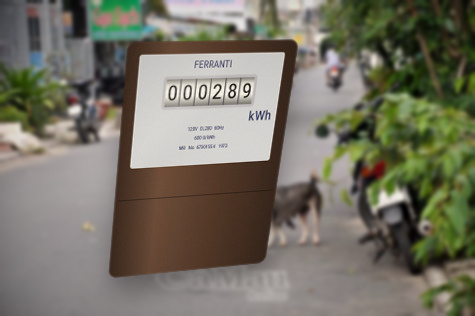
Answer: 289 kWh
